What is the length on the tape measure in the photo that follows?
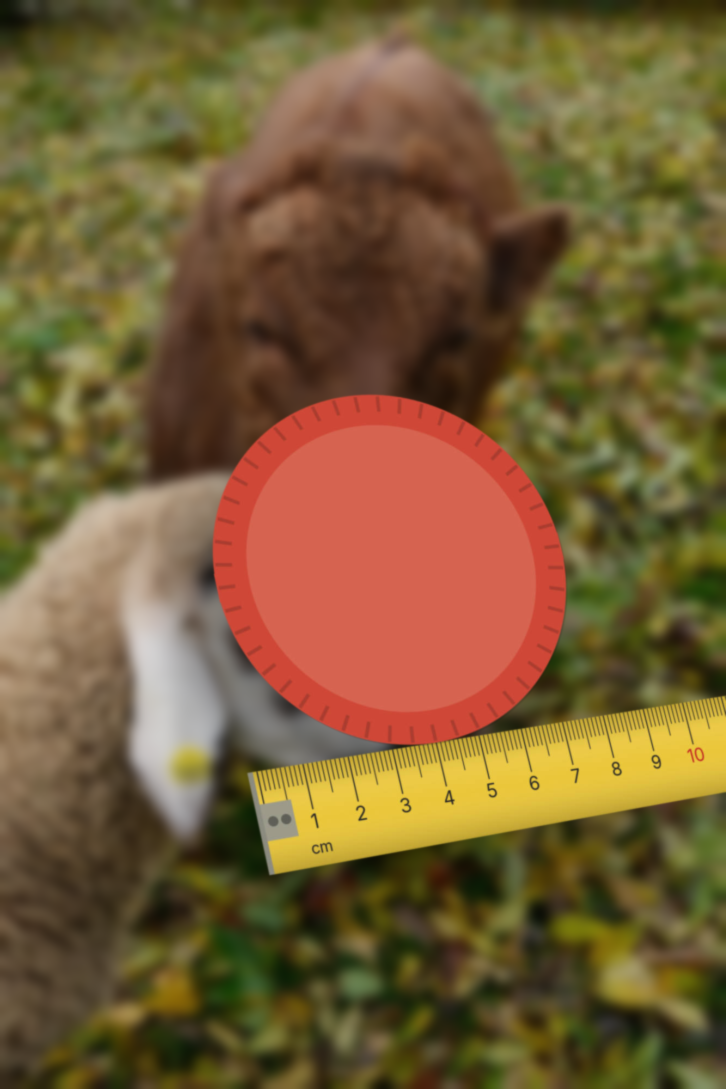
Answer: 8 cm
